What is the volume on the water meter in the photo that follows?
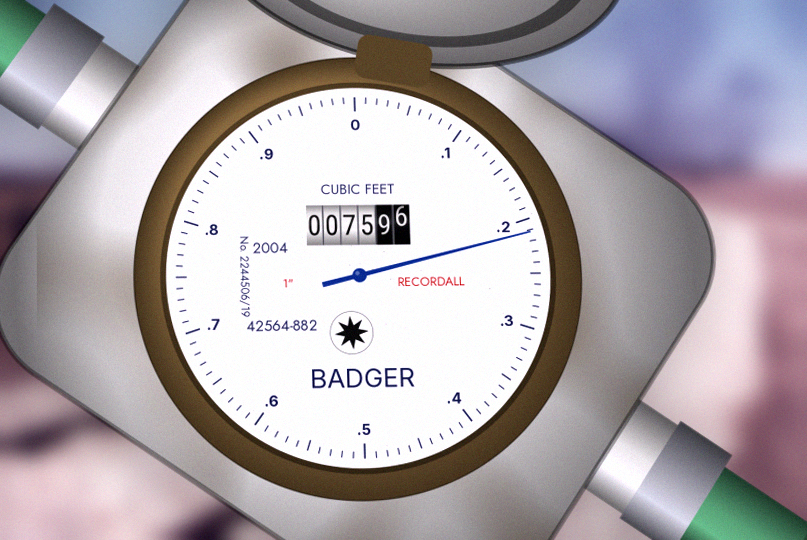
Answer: 7596.21 ft³
